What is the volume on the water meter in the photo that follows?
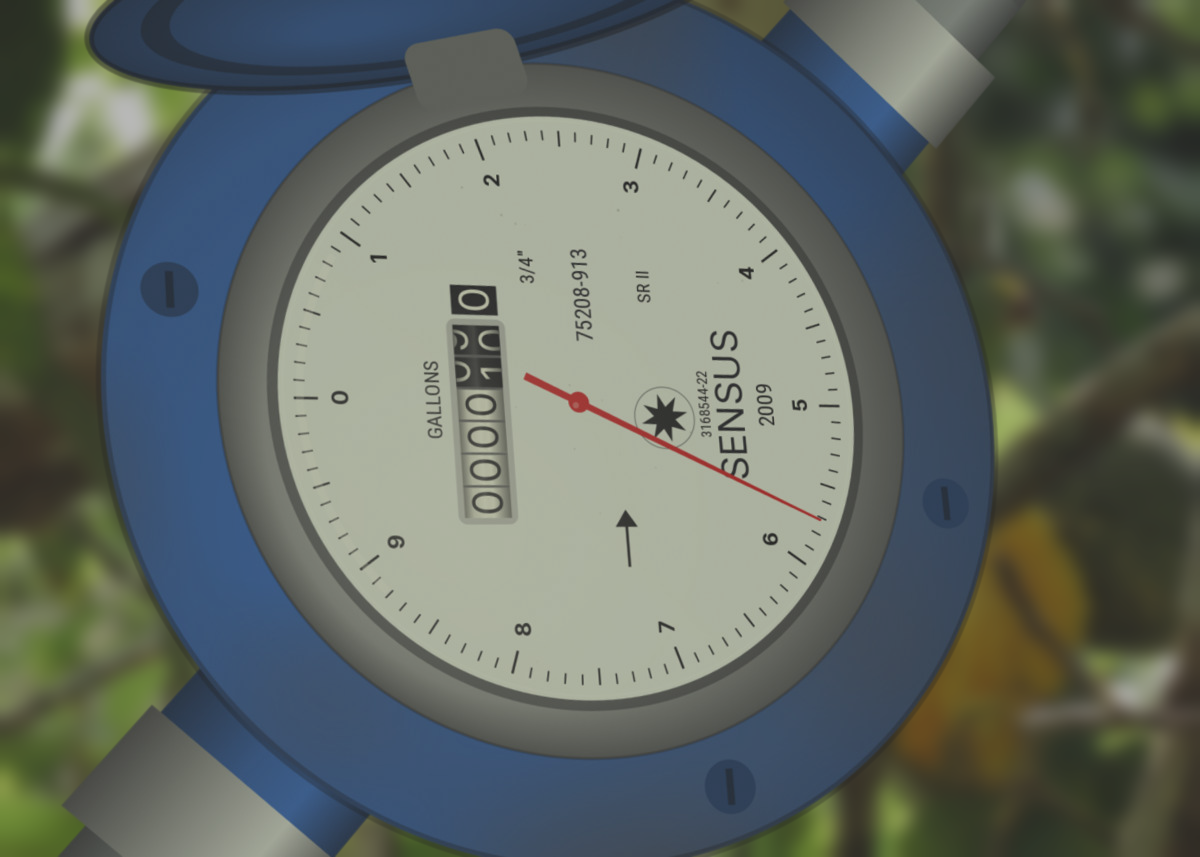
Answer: 95.7 gal
